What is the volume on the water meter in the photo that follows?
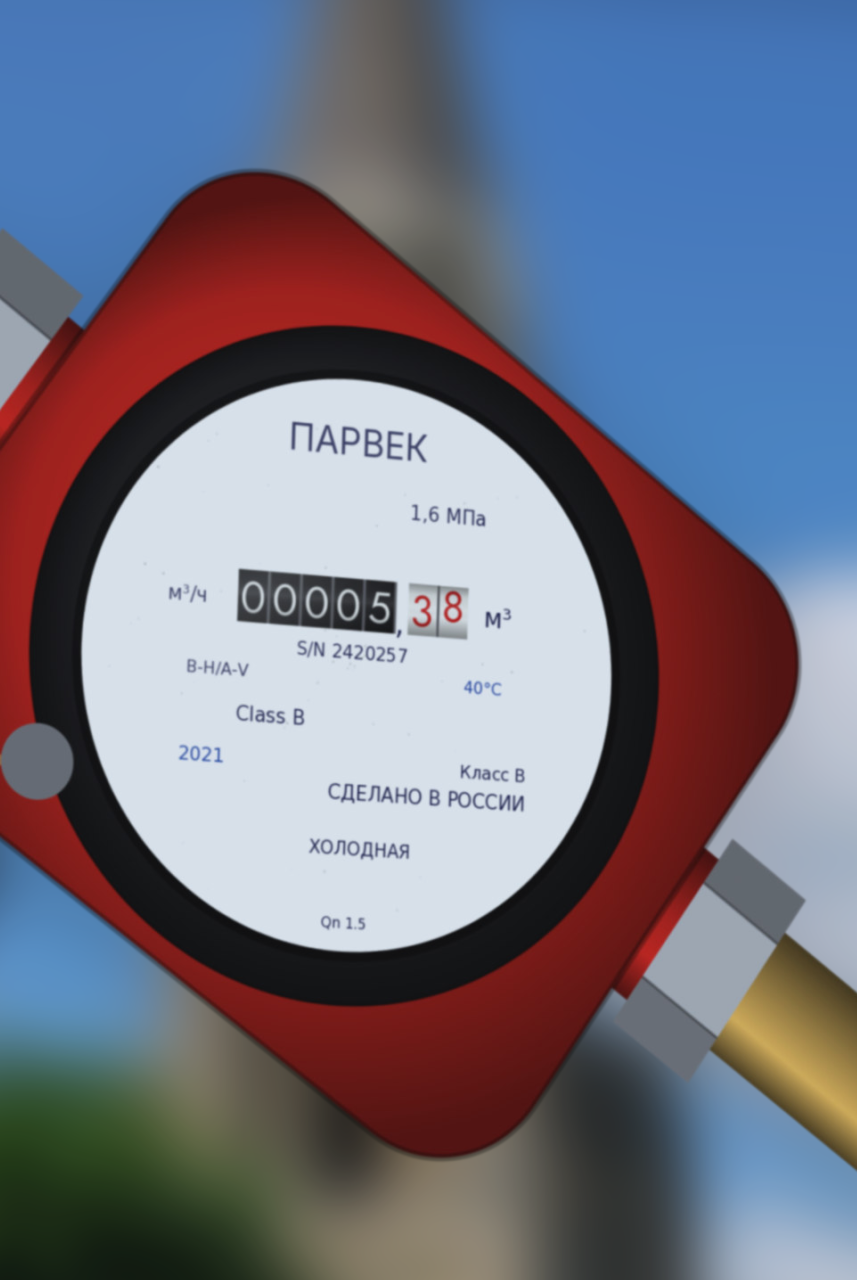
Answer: 5.38 m³
